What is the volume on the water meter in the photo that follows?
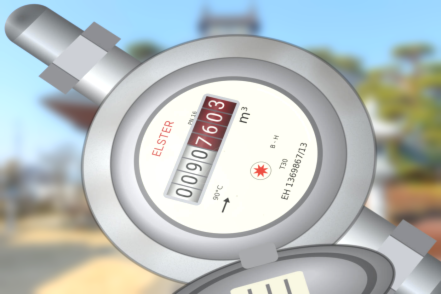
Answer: 90.7603 m³
